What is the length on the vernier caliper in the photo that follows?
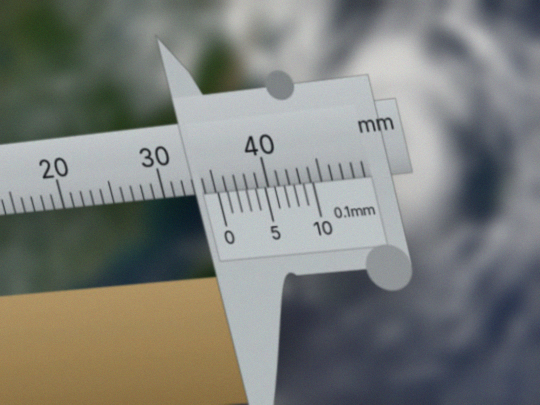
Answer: 35.2 mm
